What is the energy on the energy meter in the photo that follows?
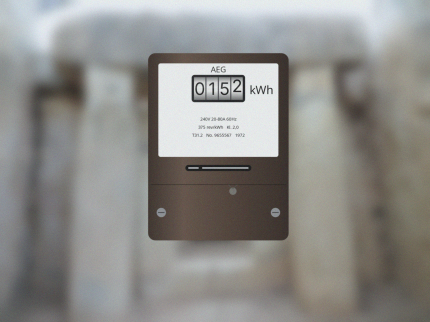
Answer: 152 kWh
